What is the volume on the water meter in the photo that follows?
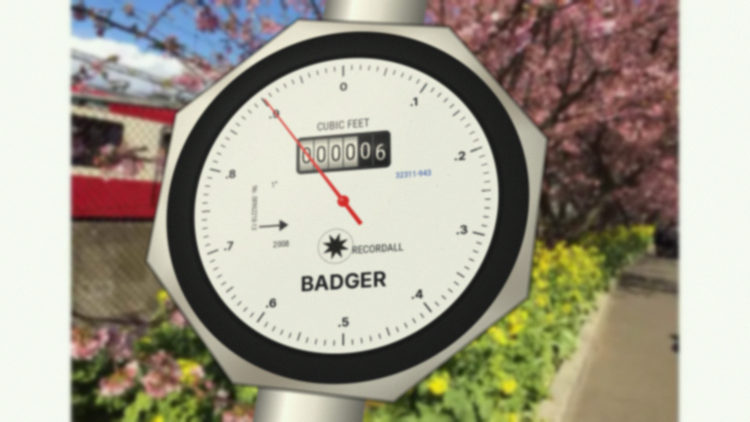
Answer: 5.90 ft³
